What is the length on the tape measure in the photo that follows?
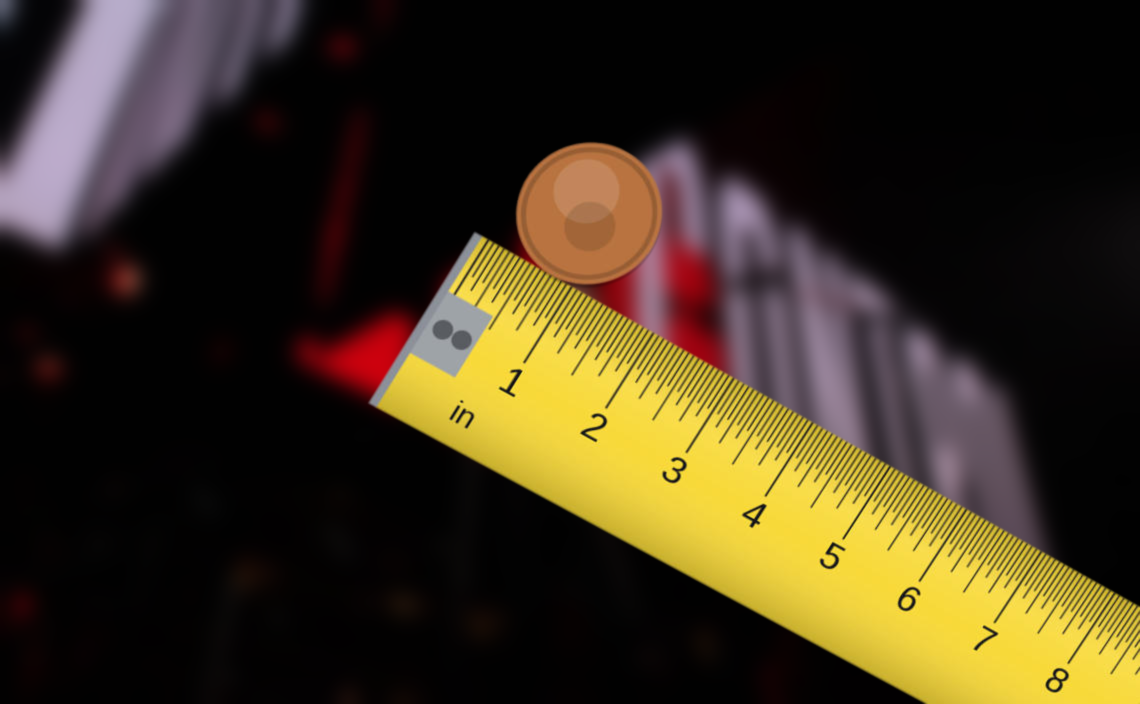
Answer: 1.5 in
